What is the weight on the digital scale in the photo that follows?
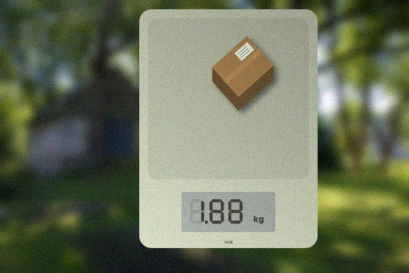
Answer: 1.88 kg
